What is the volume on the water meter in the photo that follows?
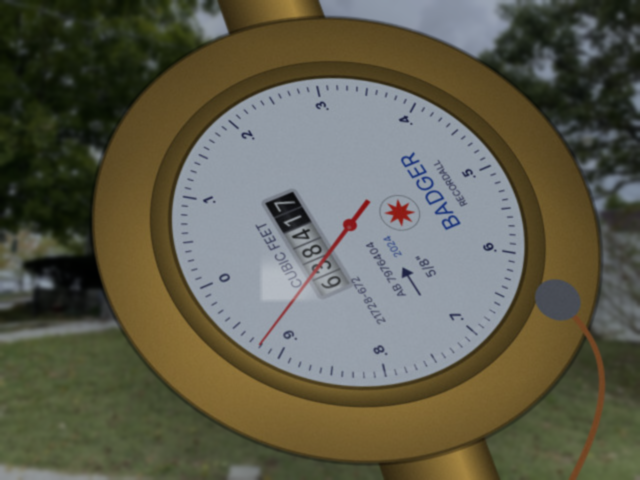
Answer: 638416.92 ft³
